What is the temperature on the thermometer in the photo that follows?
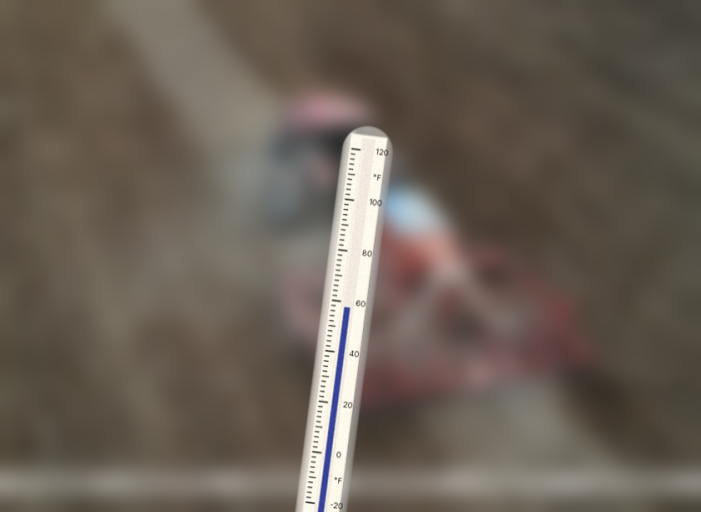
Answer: 58 °F
